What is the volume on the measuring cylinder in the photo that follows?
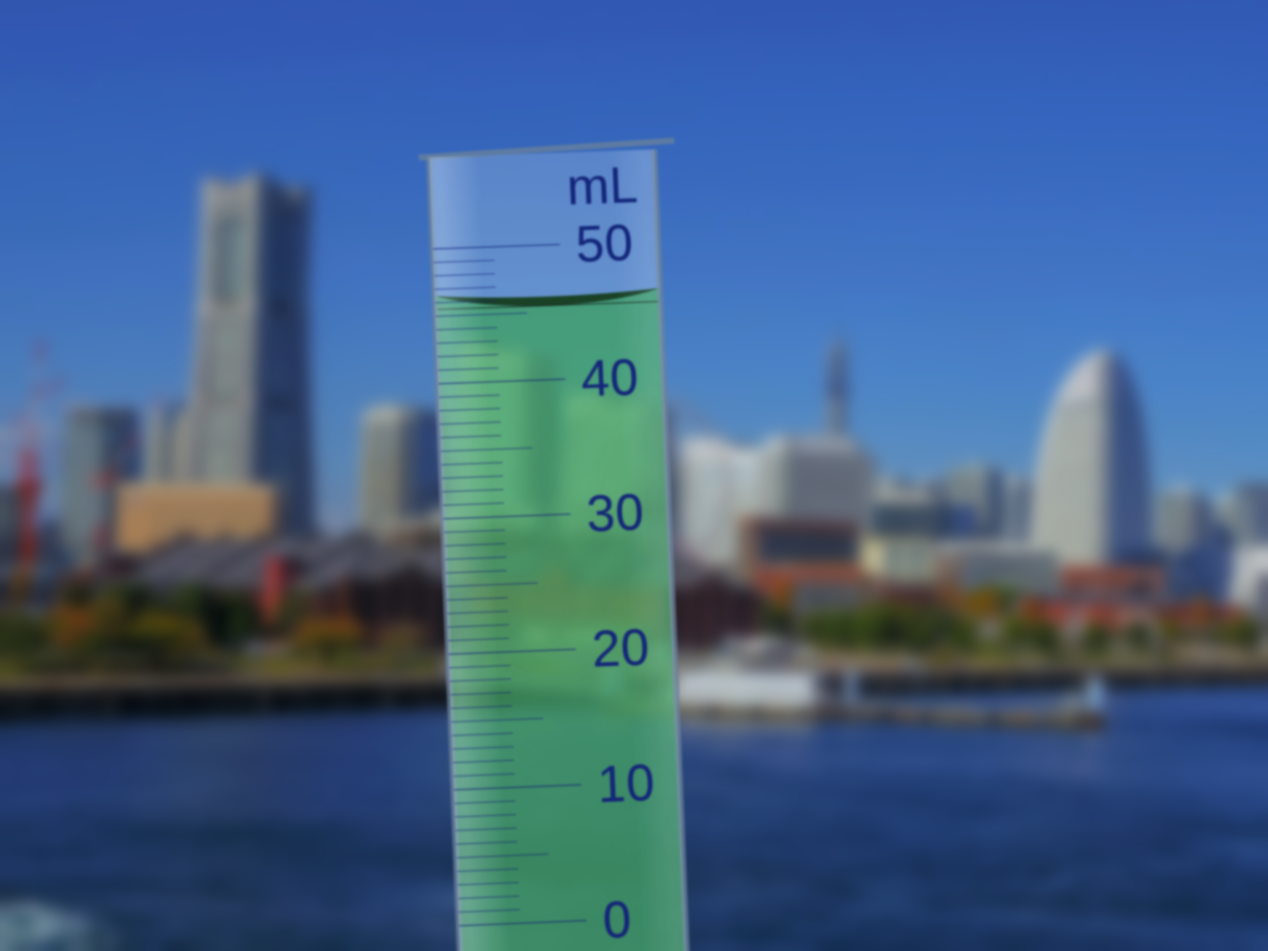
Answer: 45.5 mL
